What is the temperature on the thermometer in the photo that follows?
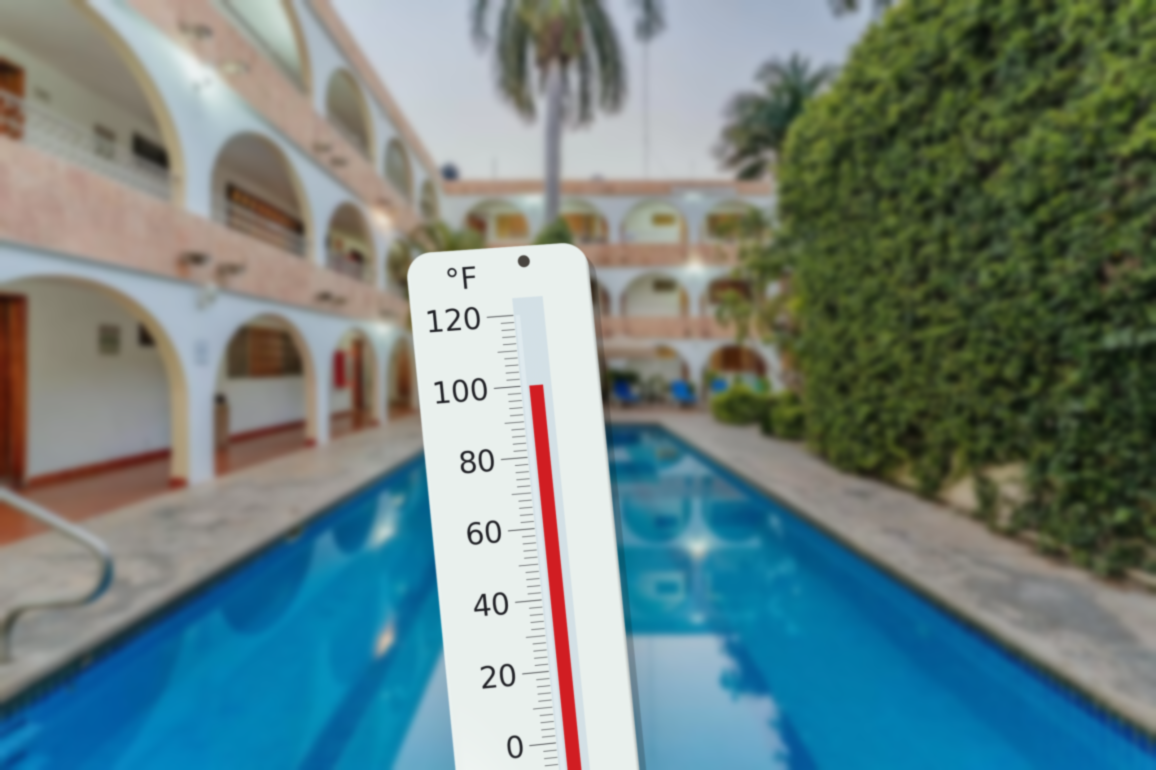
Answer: 100 °F
